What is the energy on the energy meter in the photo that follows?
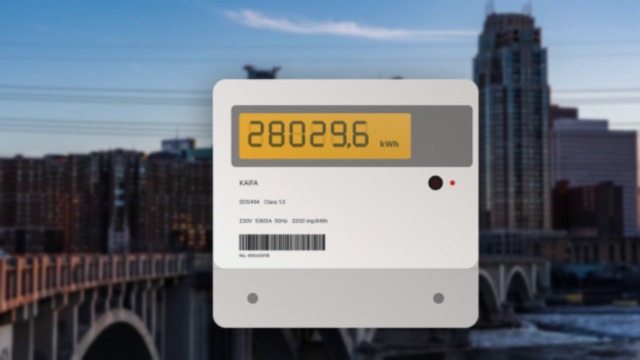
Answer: 28029.6 kWh
